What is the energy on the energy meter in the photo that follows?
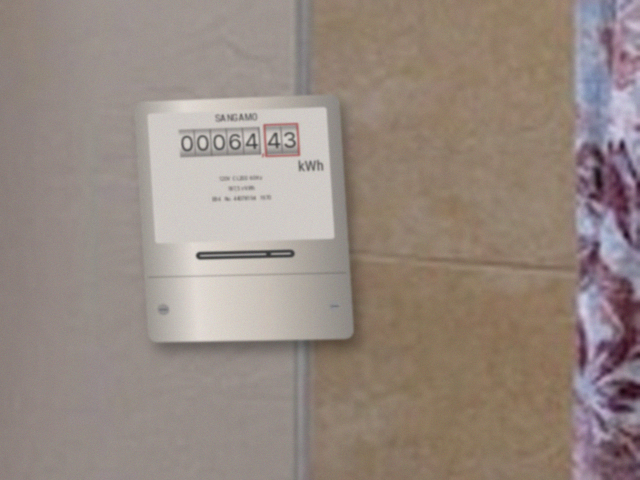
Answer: 64.43 kWh
